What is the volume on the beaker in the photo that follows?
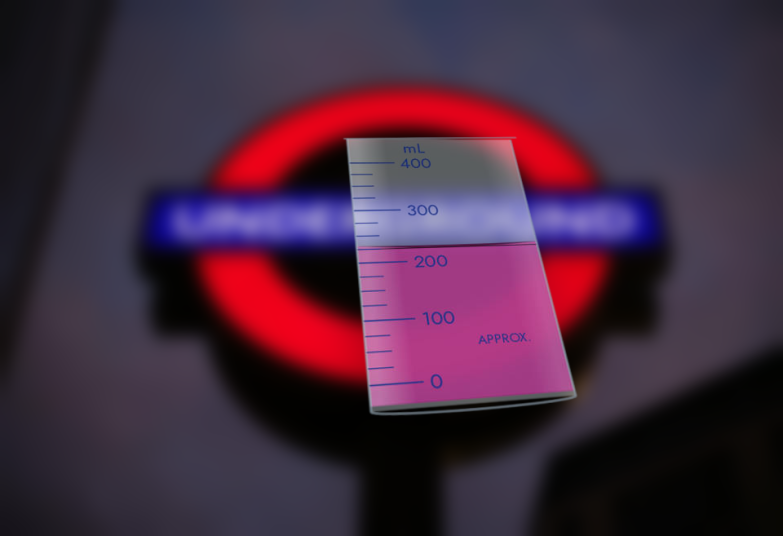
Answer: 225 mL
